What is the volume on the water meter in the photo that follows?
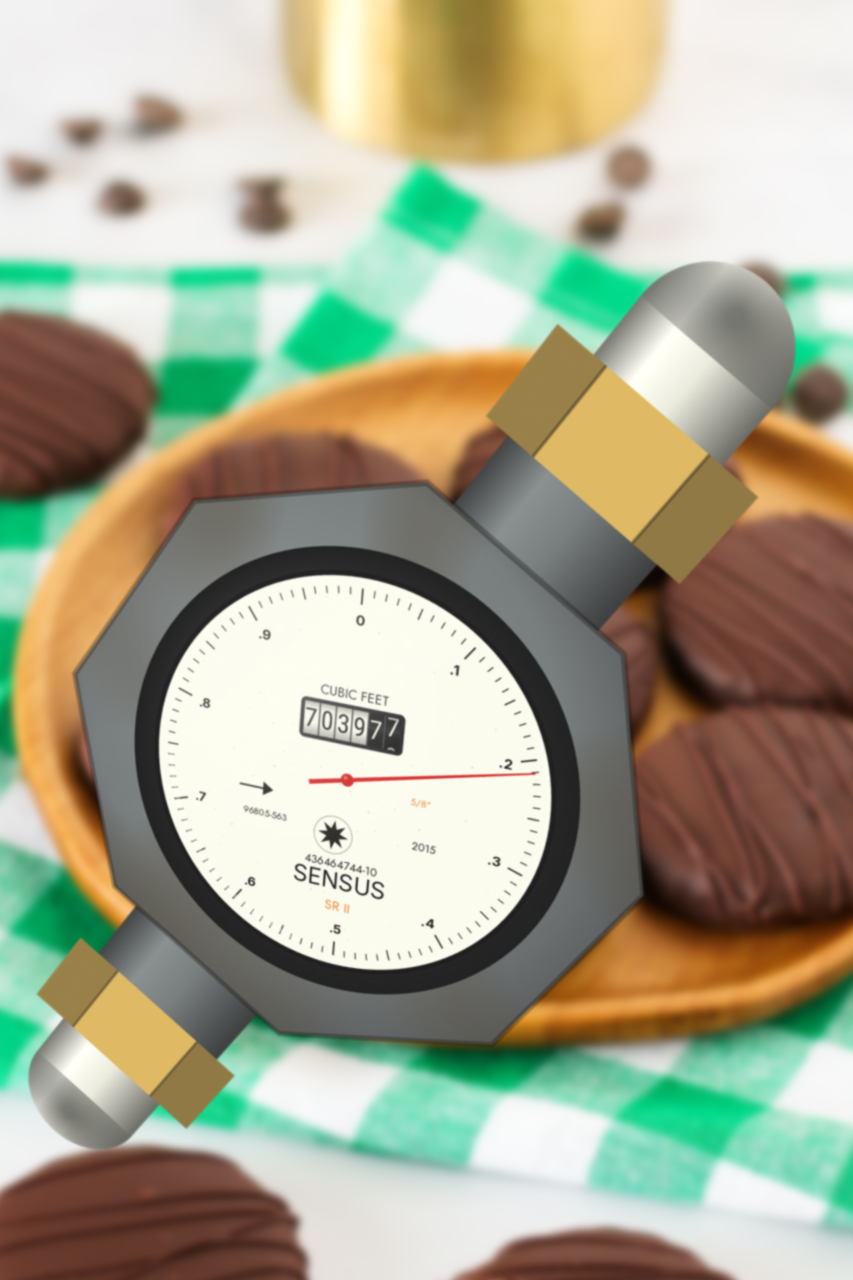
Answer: 703977.21 ft³
